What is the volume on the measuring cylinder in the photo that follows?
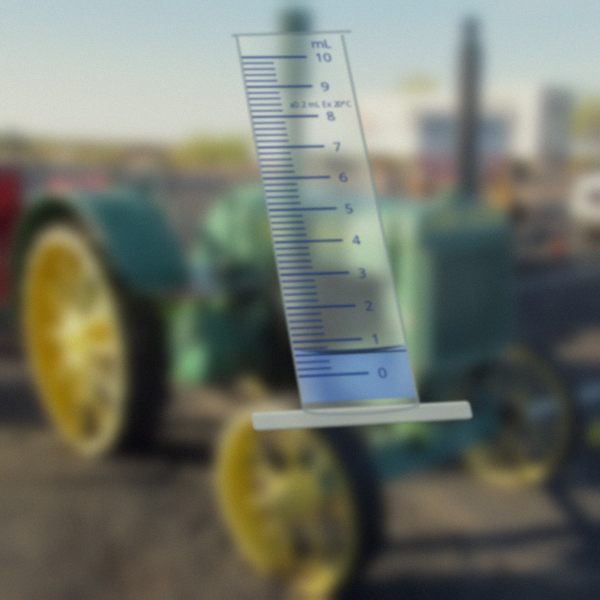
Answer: 0.6 mL
